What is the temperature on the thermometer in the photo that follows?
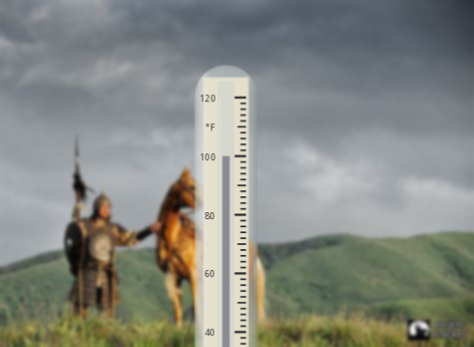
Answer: 100 °F
